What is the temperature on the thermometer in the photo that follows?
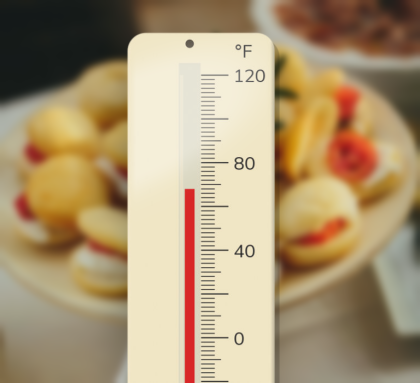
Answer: 68 °F
